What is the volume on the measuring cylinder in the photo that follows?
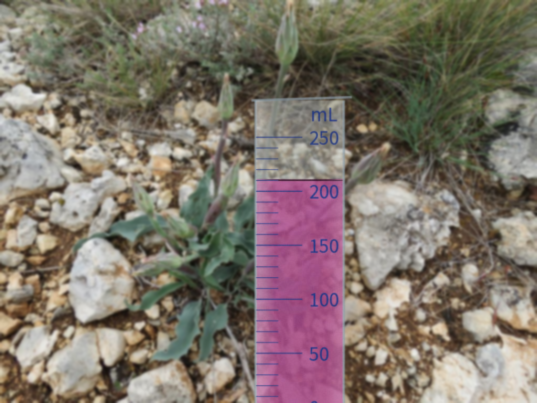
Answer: 210 mL
